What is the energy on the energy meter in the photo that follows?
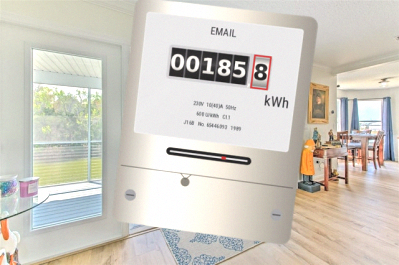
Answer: 185.8 kWh
